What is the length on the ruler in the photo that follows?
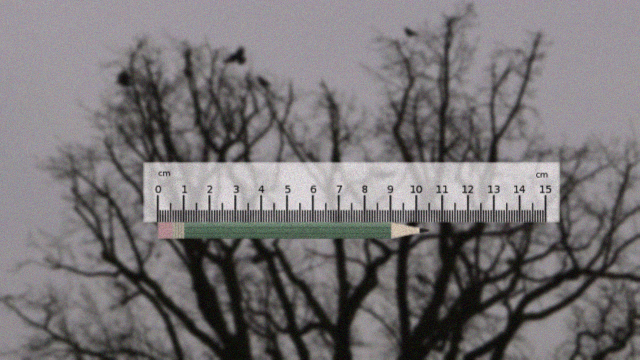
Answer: 10.5 cm
